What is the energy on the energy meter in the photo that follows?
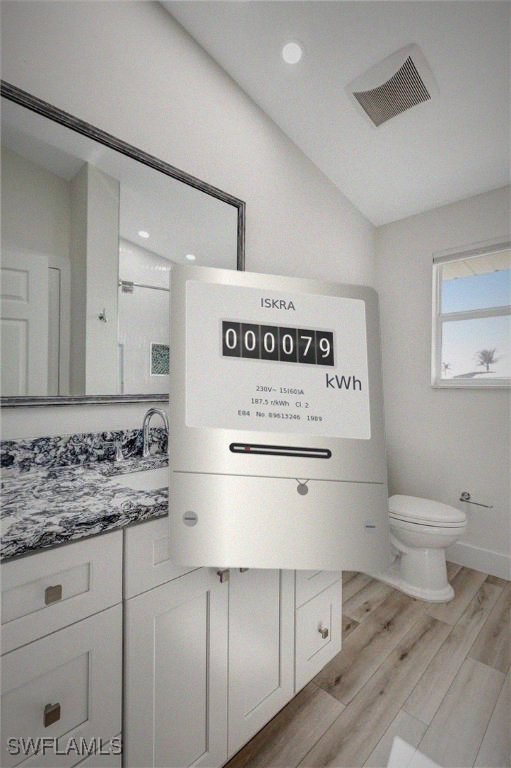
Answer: 79 kWh
